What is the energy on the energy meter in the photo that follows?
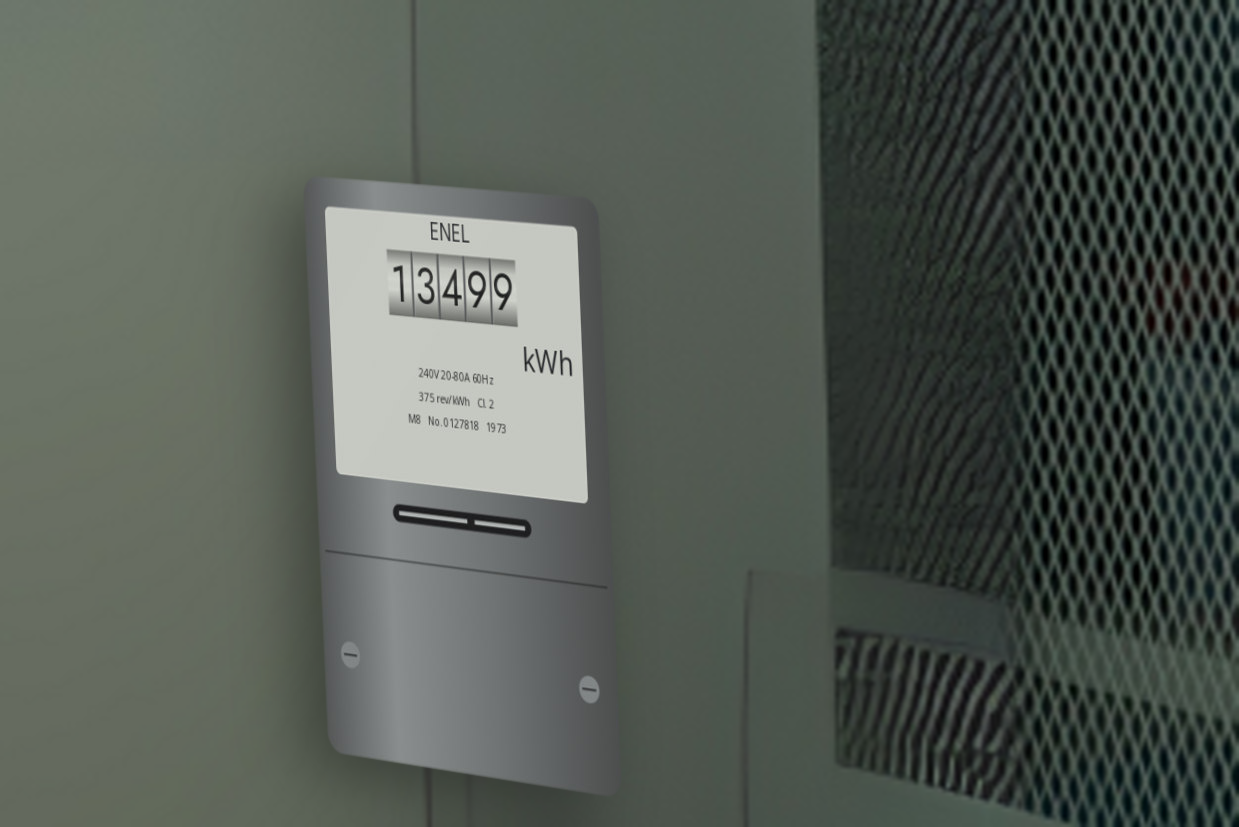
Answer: 13499 kWh
